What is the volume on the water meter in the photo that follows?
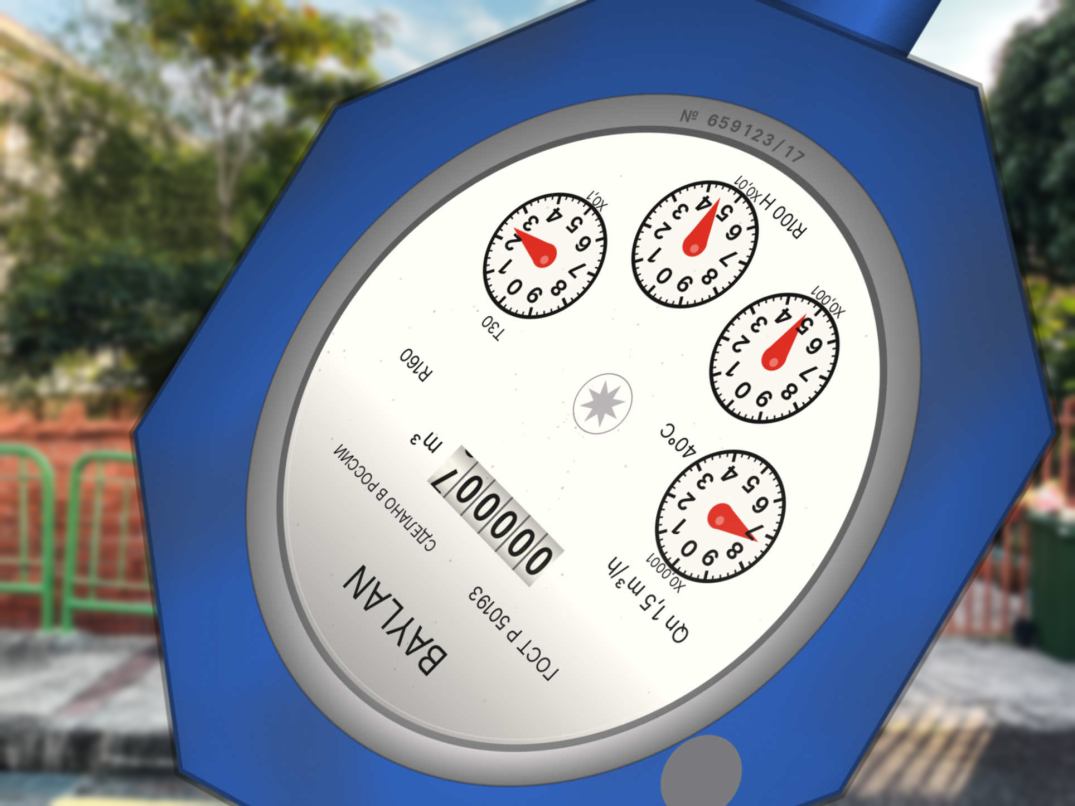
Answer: 7.2447 m³
